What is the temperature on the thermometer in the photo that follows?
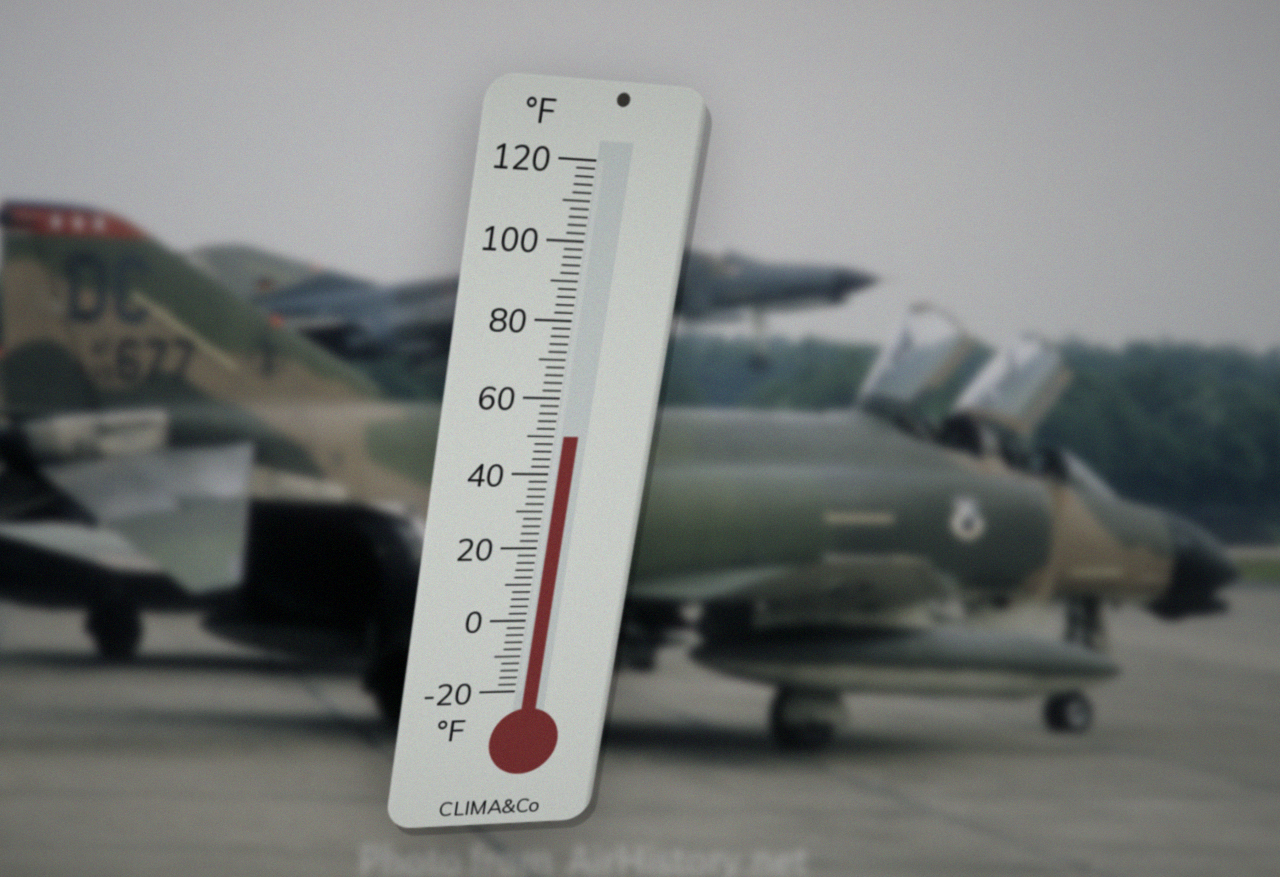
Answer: 50 °F
